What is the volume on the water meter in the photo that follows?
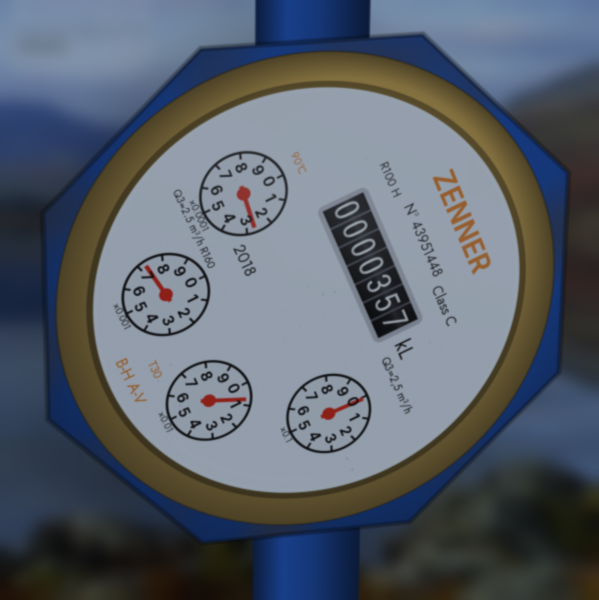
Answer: 357.0072 kL
